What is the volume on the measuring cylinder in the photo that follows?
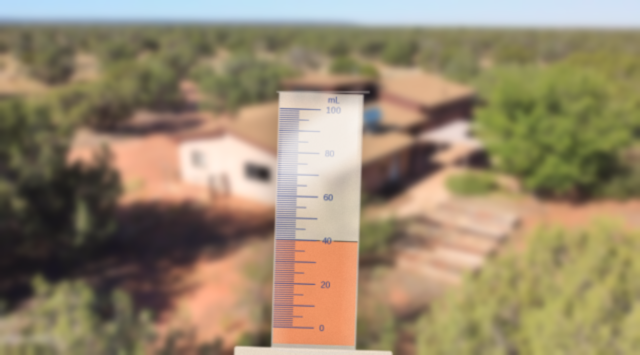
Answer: 40 mL
